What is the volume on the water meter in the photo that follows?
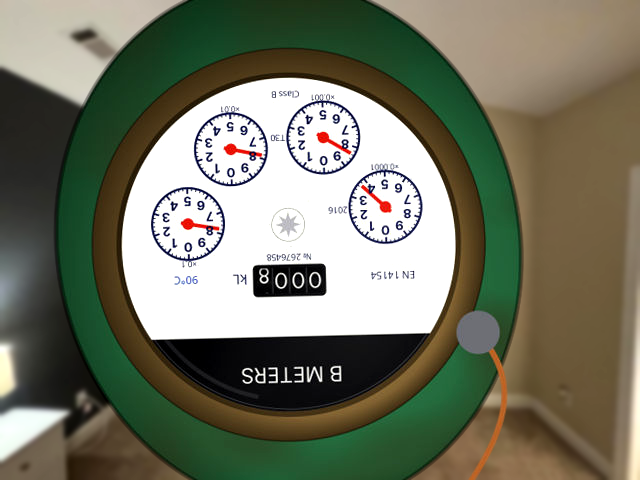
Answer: 7.7783 kL
